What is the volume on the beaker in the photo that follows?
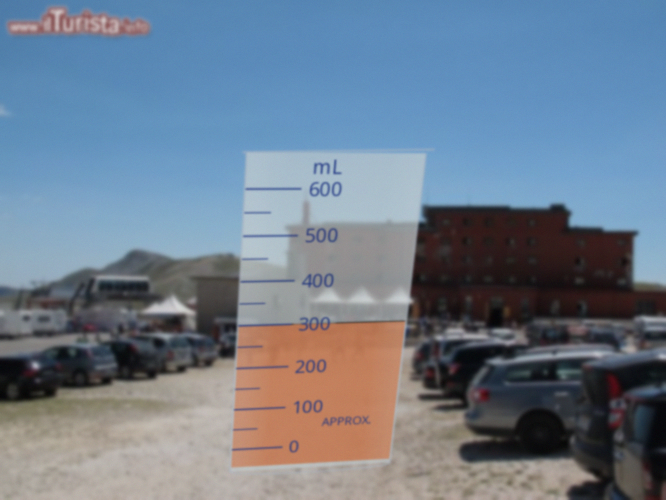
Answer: 300 mL
